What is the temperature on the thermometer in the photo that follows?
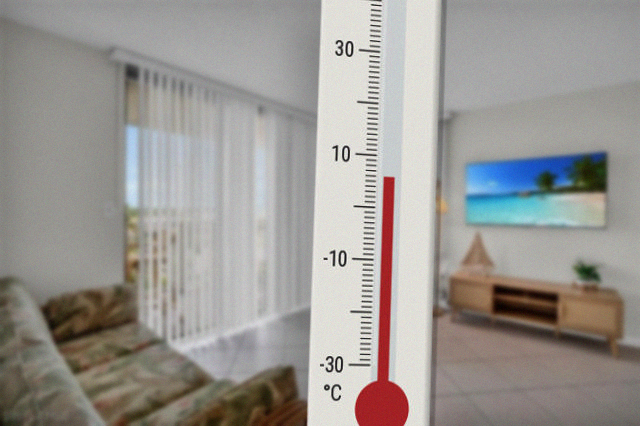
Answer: 6 °C
